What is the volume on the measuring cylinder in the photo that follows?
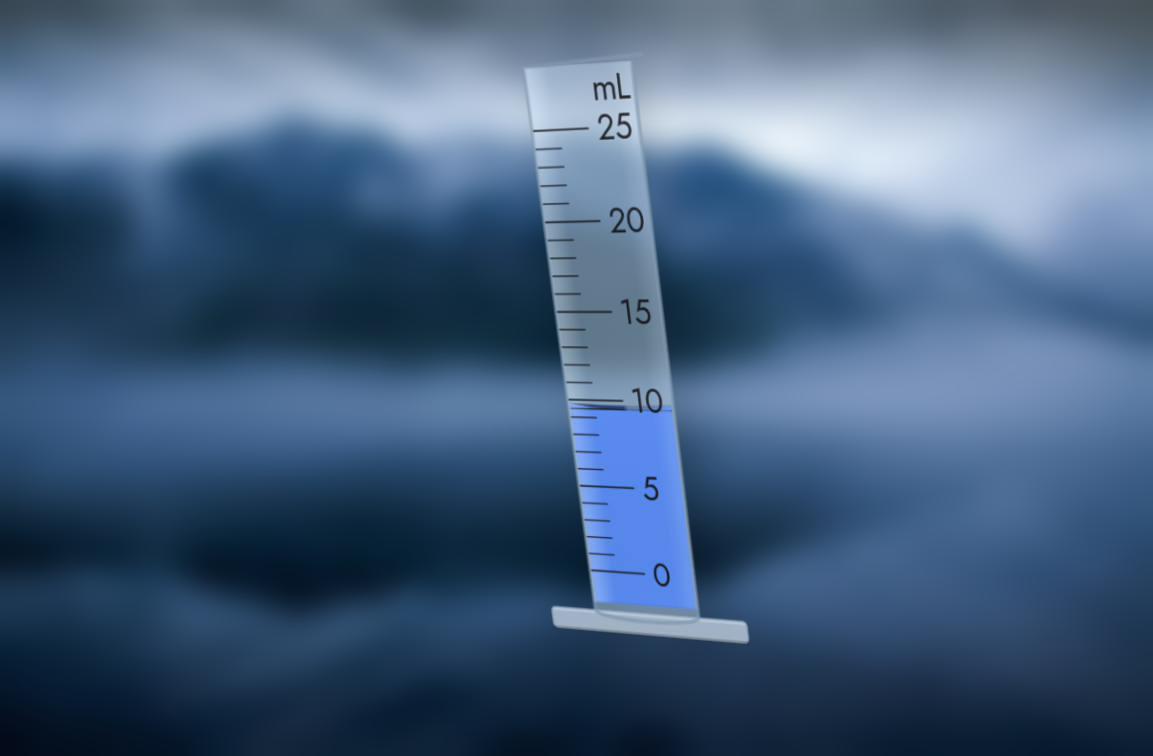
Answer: 9.5 mL
